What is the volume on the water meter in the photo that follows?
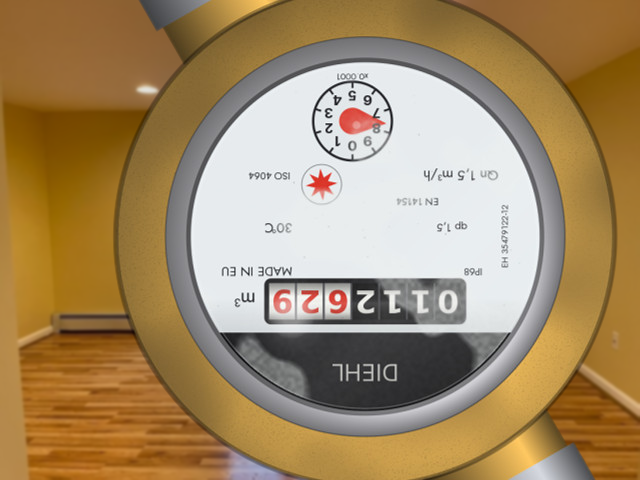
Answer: 112.6297 m³
